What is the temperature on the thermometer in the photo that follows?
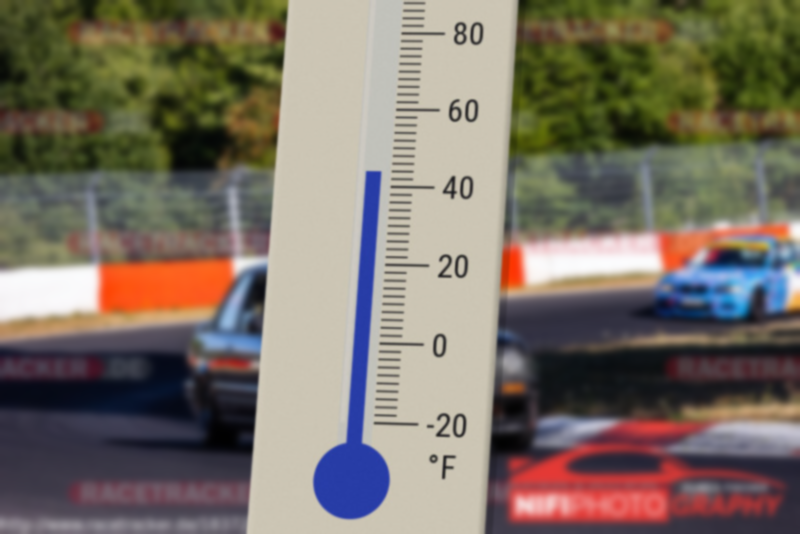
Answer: 44 °F
